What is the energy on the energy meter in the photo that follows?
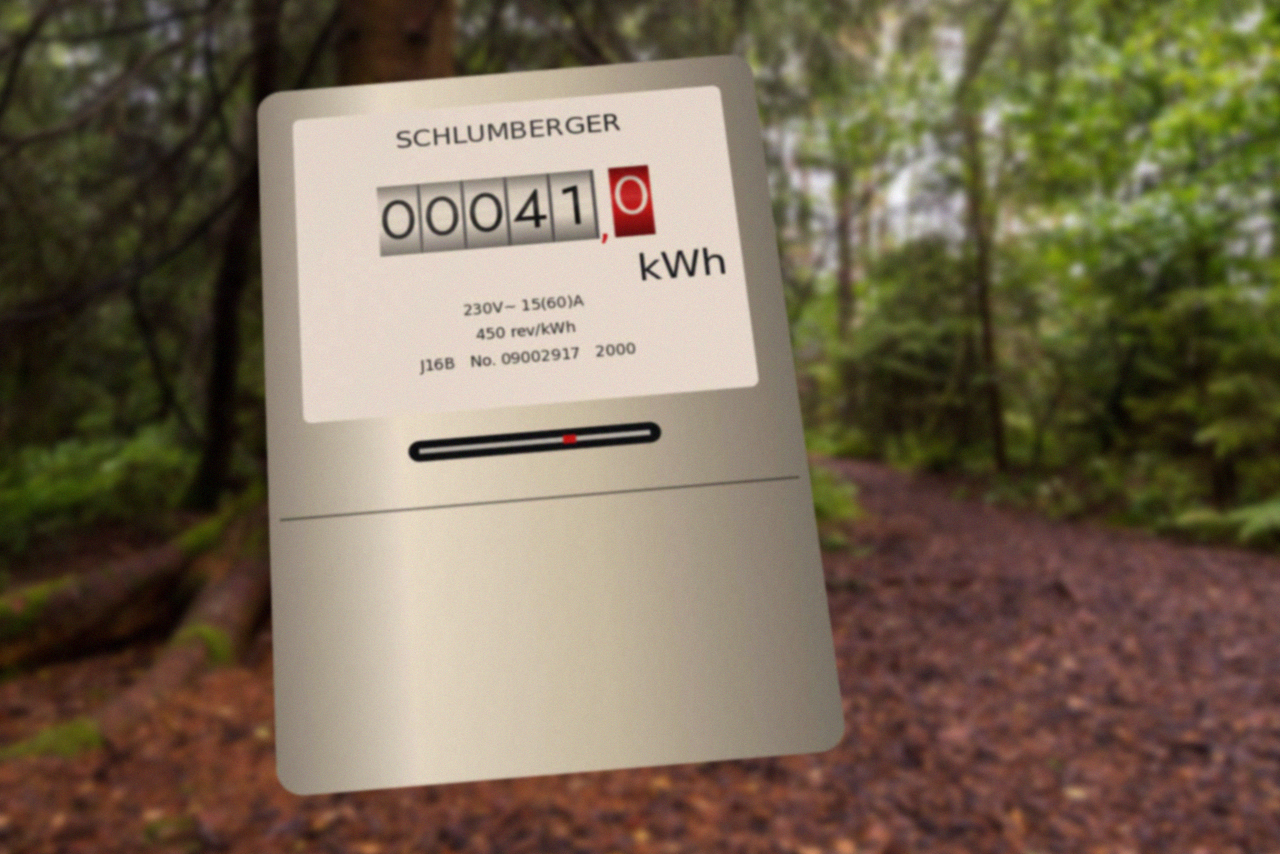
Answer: 41.0 kWh
